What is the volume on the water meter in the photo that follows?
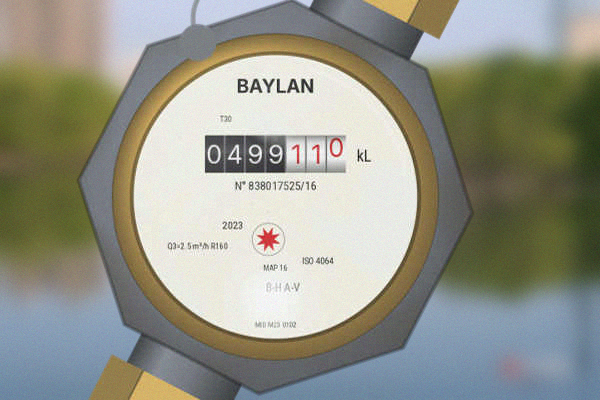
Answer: 499.110 kL
